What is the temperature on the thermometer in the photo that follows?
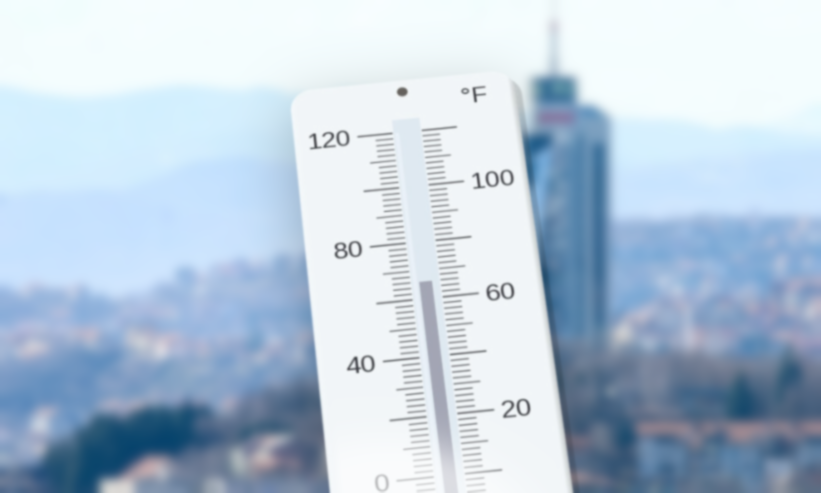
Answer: 66 °F
